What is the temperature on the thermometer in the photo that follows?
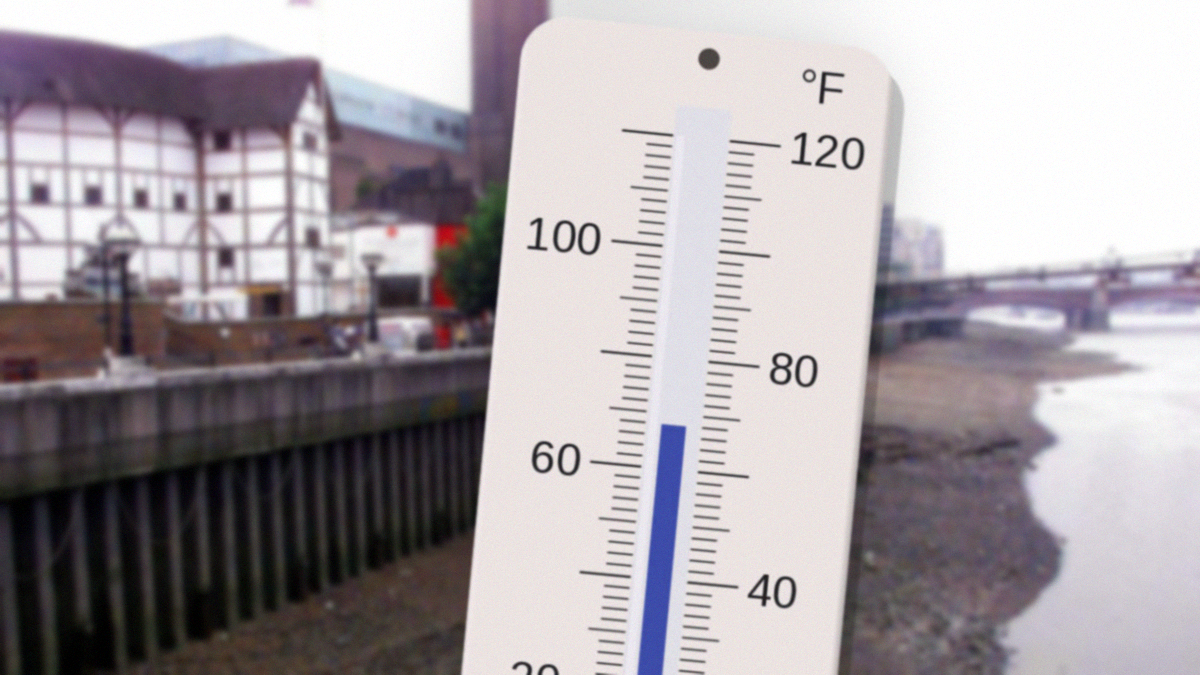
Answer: 68 °F
